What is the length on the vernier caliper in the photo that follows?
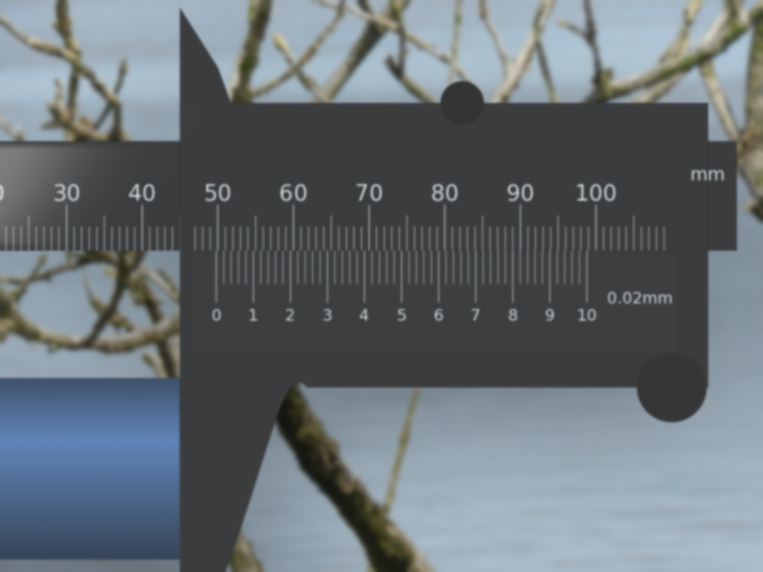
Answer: 49.8 mm
